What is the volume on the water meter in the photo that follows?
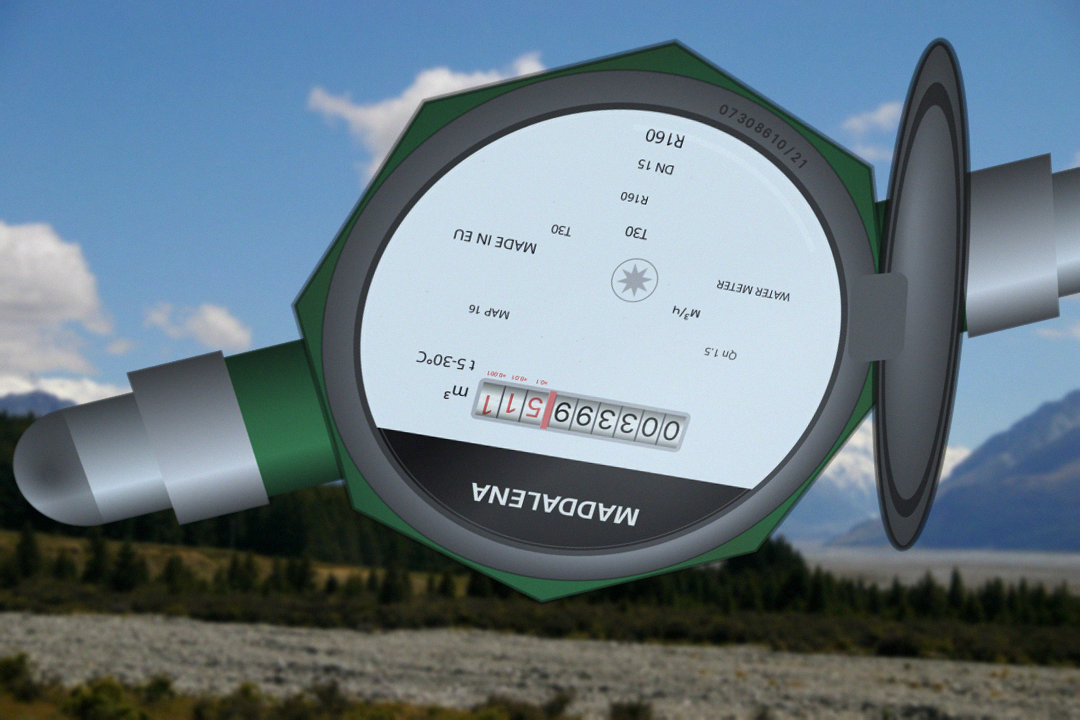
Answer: 3399.511 m³
